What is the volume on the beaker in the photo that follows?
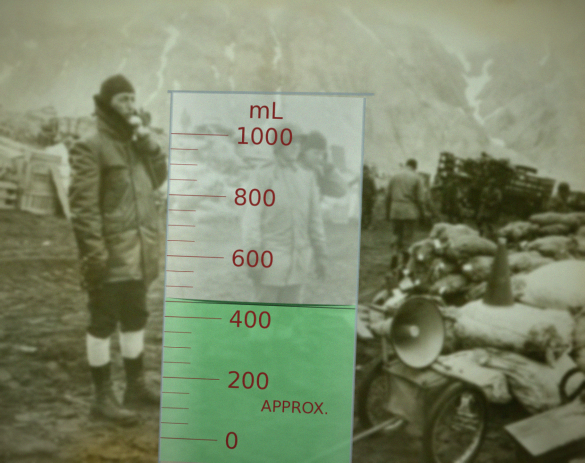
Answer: 450 mL
